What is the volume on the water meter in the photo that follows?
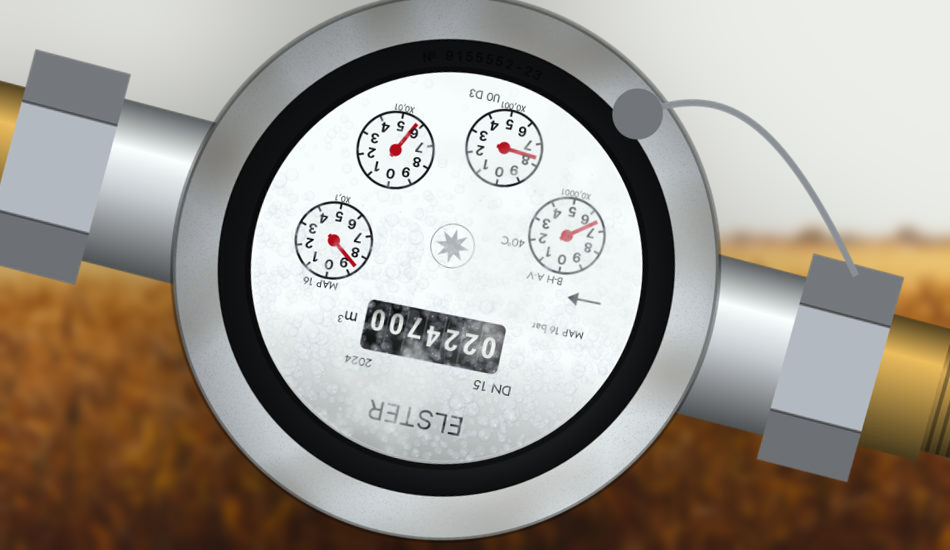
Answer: 224699.8576 m³
